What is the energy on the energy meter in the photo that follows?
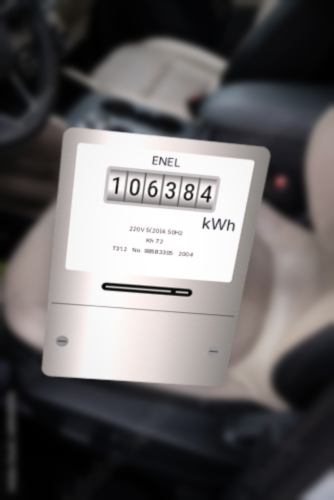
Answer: 106384 kWh
